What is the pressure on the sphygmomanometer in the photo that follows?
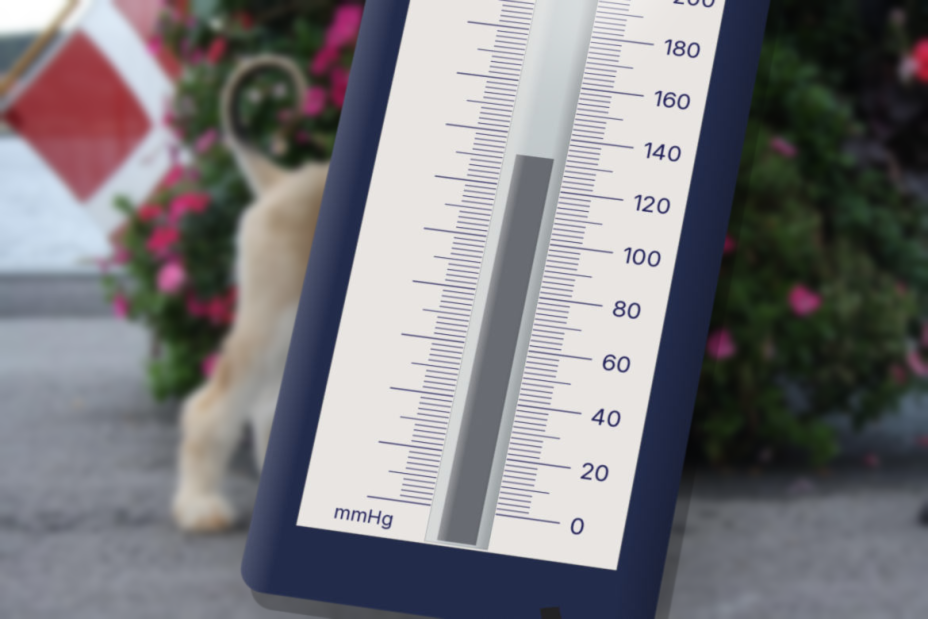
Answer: 132 mmHg
